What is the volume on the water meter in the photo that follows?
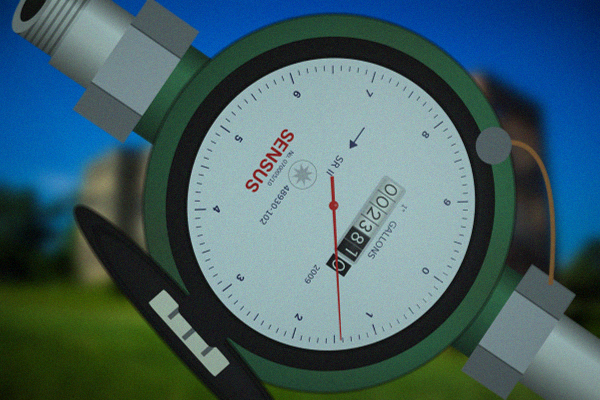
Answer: 23811.4 gal
